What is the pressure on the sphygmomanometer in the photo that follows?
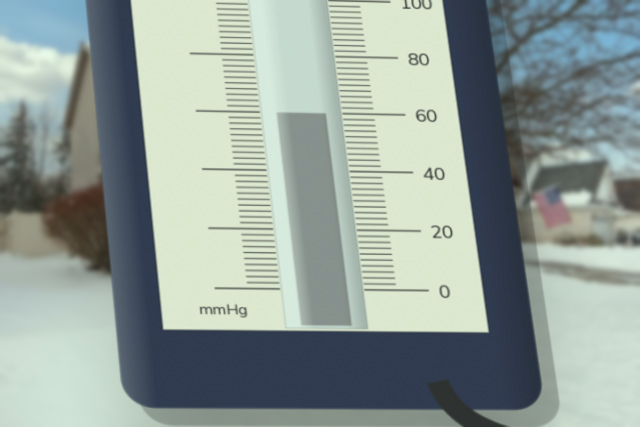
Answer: 60 mmHg
